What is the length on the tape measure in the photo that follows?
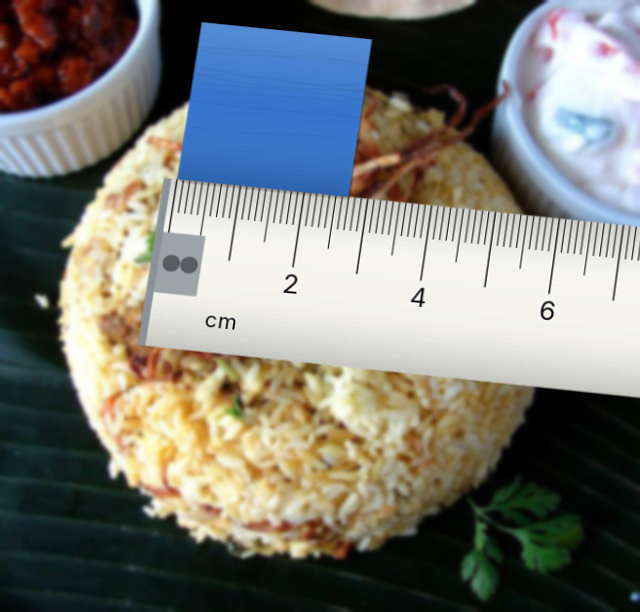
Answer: 2.7 cm
